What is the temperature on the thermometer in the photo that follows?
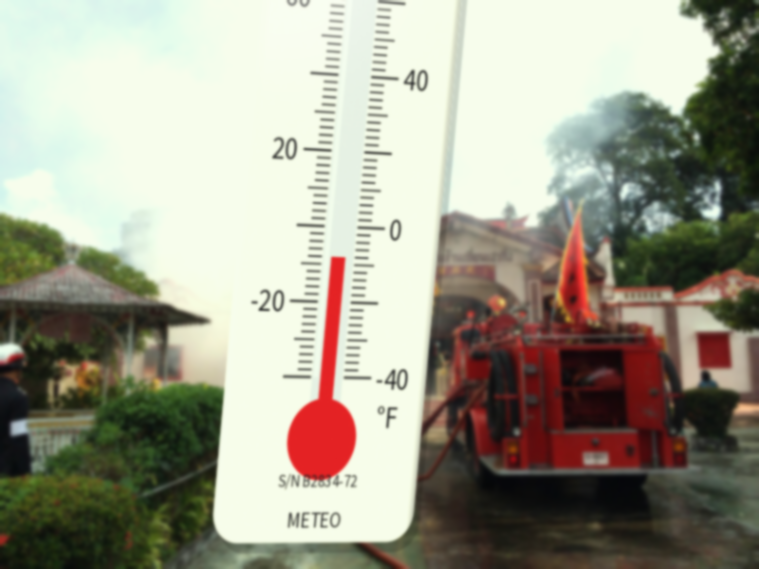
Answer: -8 °F
